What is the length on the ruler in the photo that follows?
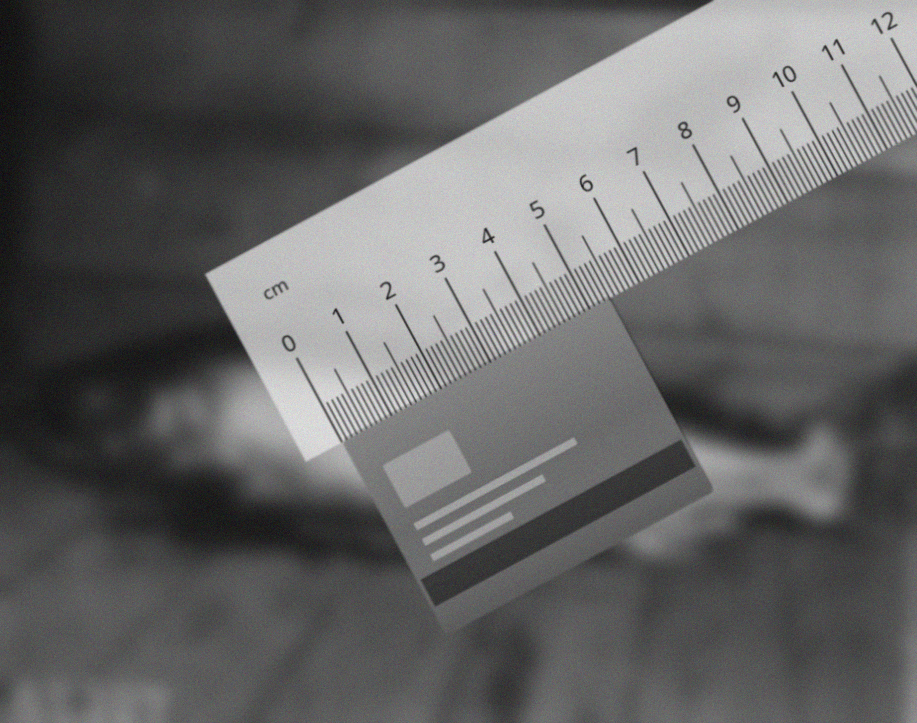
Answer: 5.4 cm
